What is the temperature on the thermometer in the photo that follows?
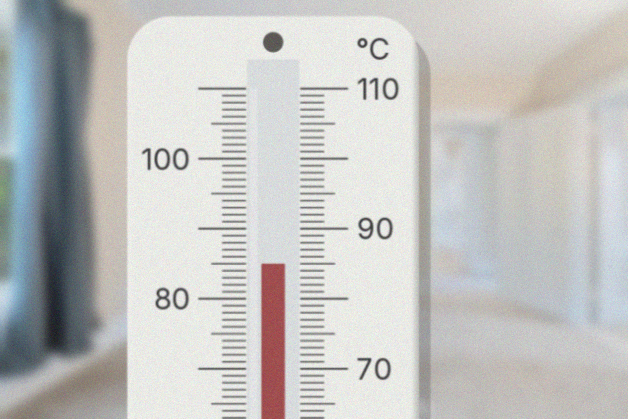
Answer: 85 °C
